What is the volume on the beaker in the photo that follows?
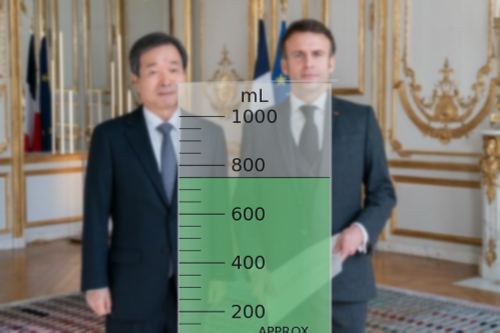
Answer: 750 mL
